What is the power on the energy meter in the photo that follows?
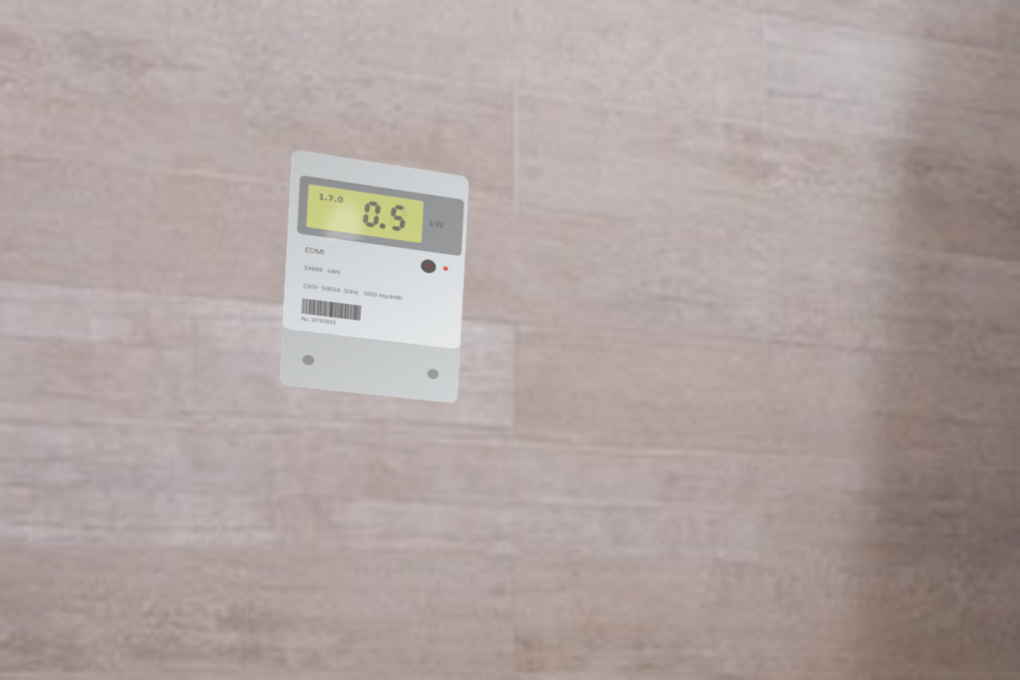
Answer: 0.5 kW
